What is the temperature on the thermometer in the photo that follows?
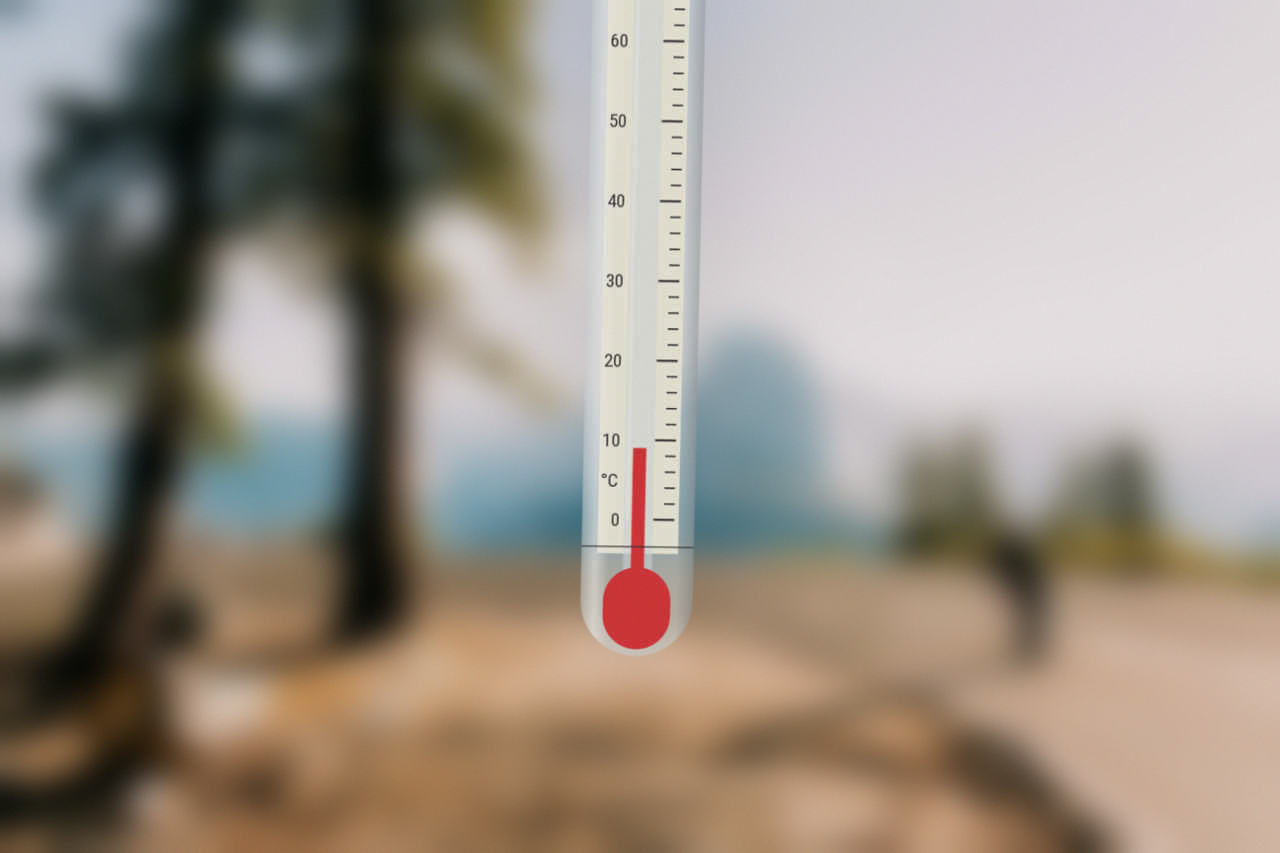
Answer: 9 °C
